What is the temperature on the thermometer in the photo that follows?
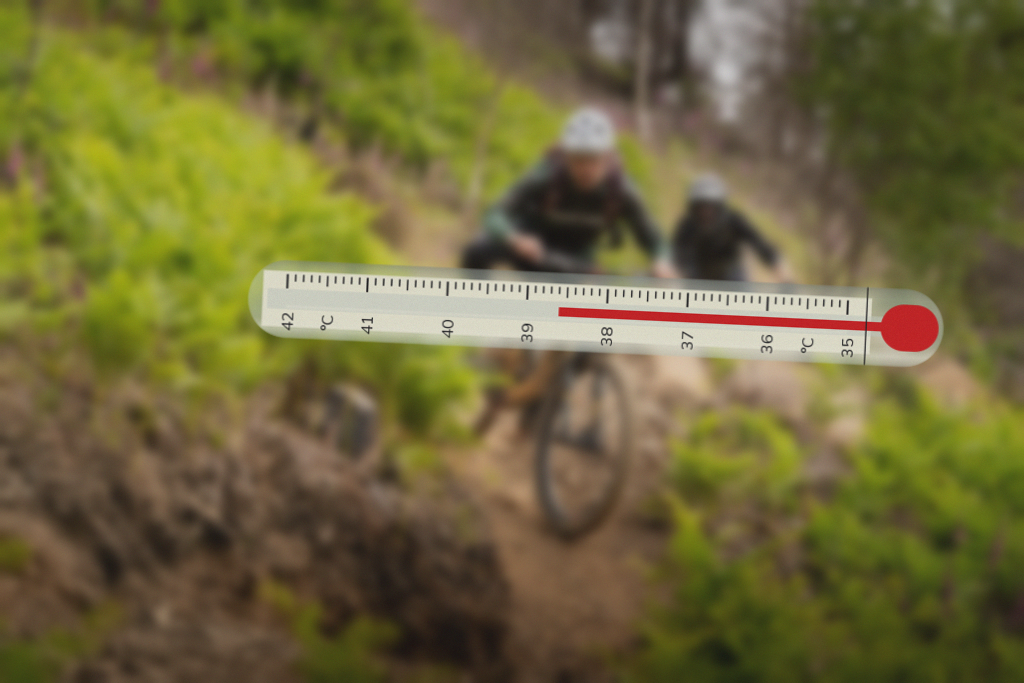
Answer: 38.6 °C
